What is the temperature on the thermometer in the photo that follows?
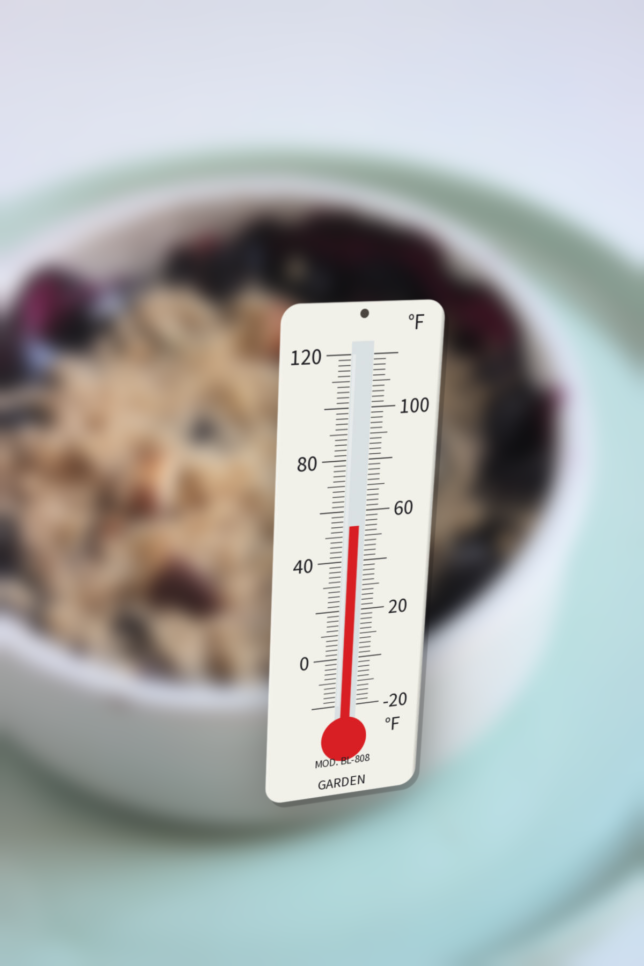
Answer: 54 °F
